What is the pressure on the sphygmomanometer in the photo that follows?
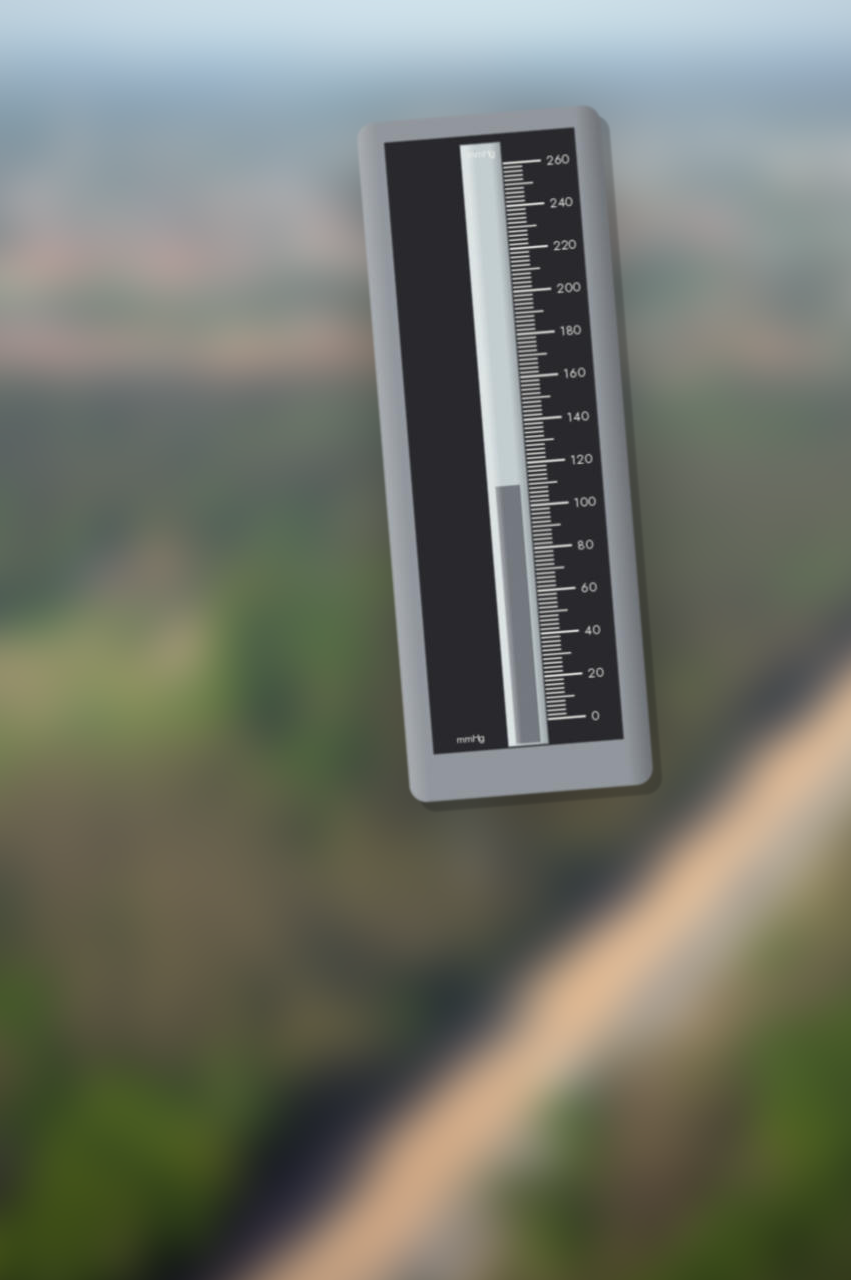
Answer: 110 mmHg
